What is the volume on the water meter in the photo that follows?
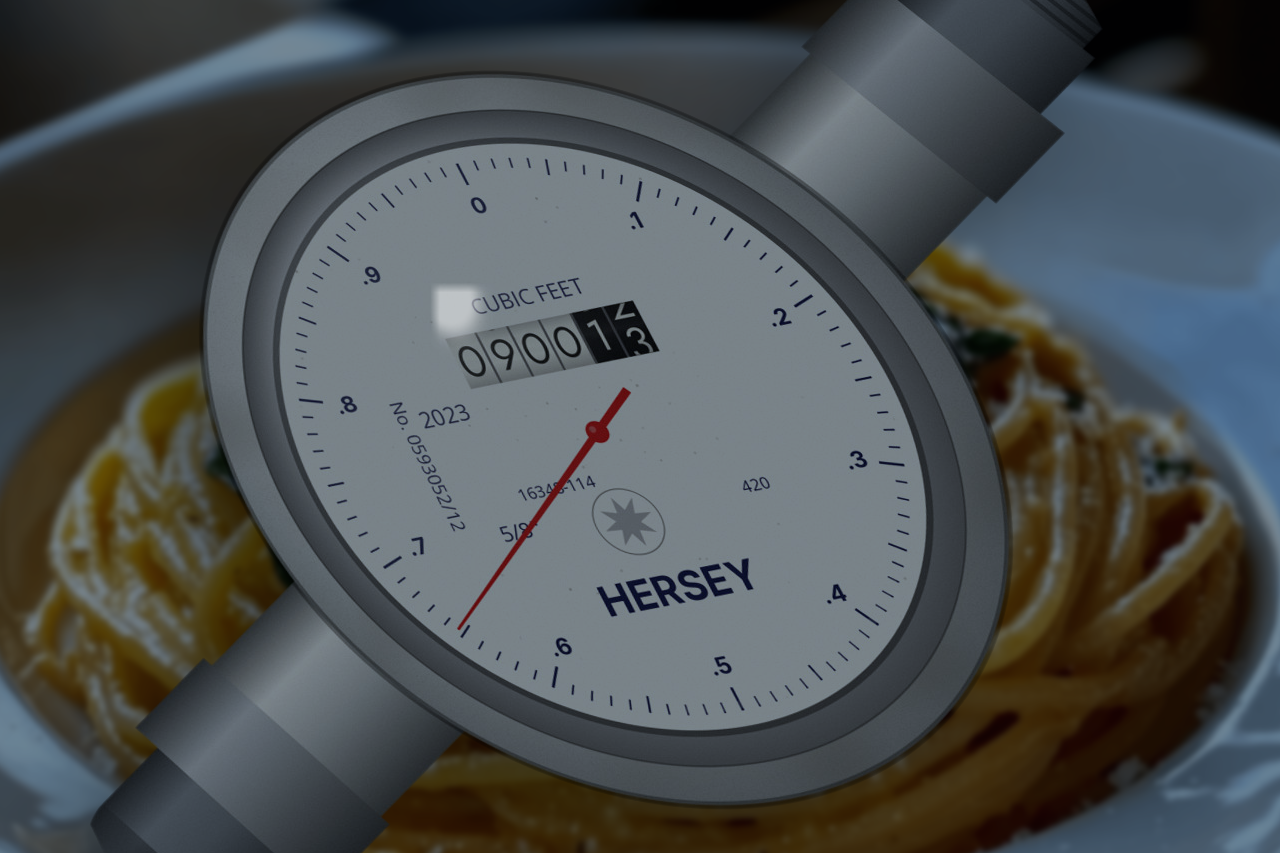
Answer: 90012.65 ft³
